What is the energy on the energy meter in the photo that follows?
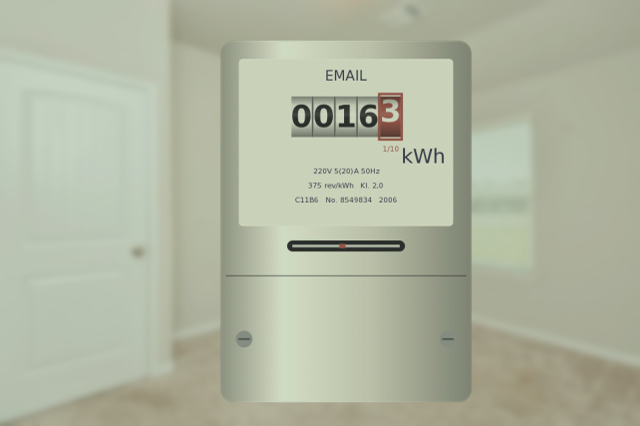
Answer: 16.3 kWh
